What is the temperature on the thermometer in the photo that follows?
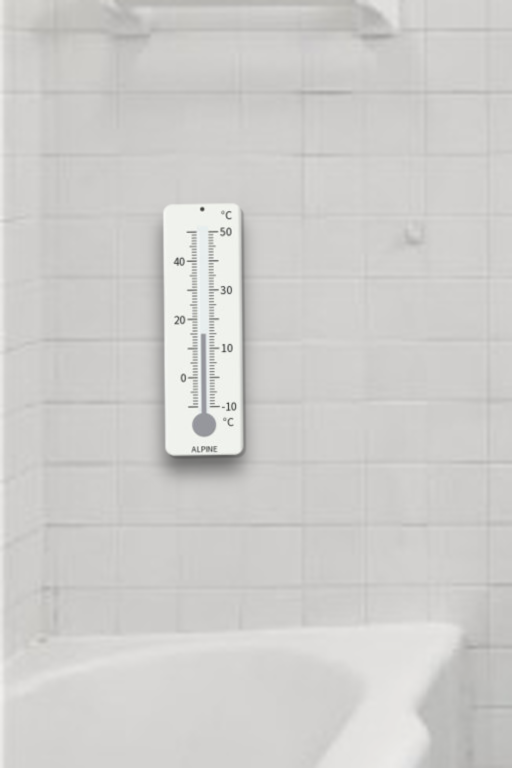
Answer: 15 °C
